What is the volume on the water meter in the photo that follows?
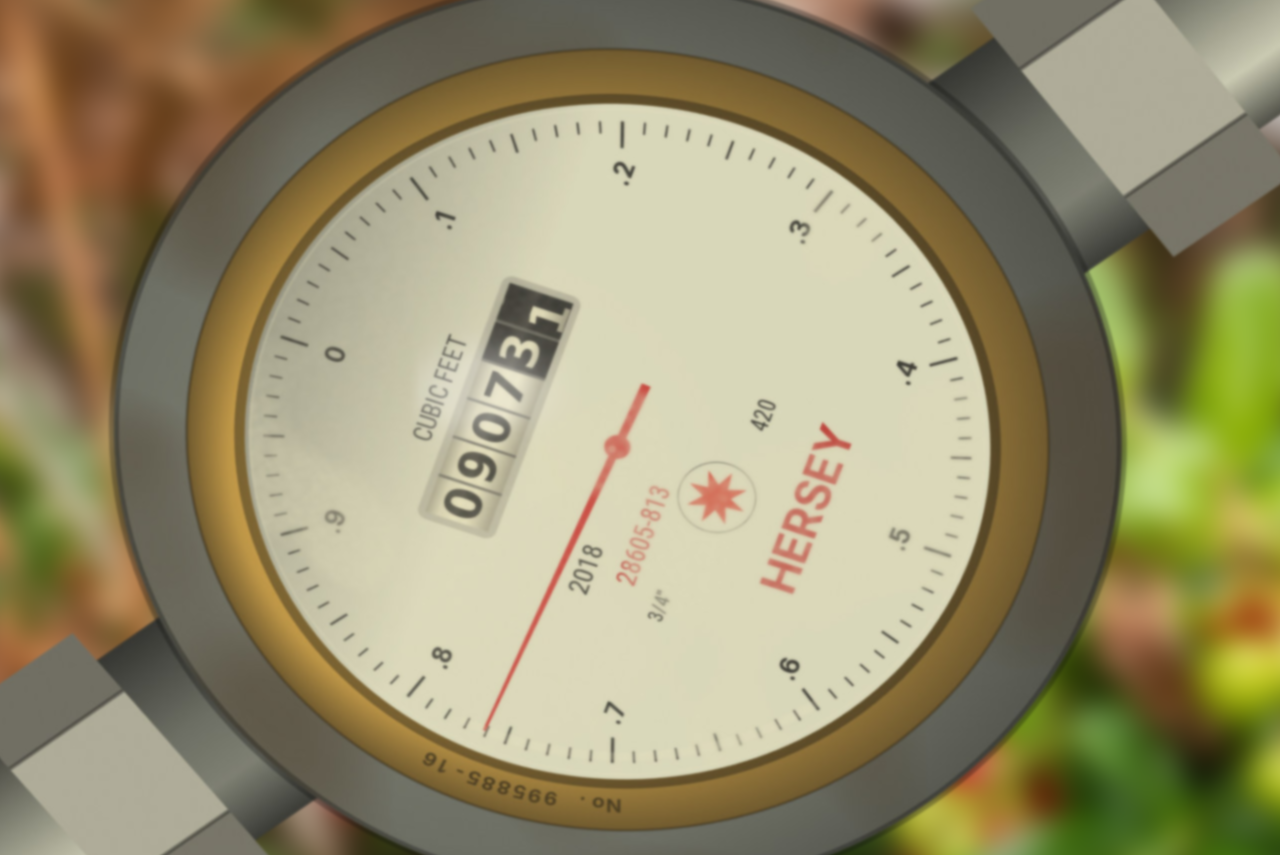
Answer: 90730.76 ft³
